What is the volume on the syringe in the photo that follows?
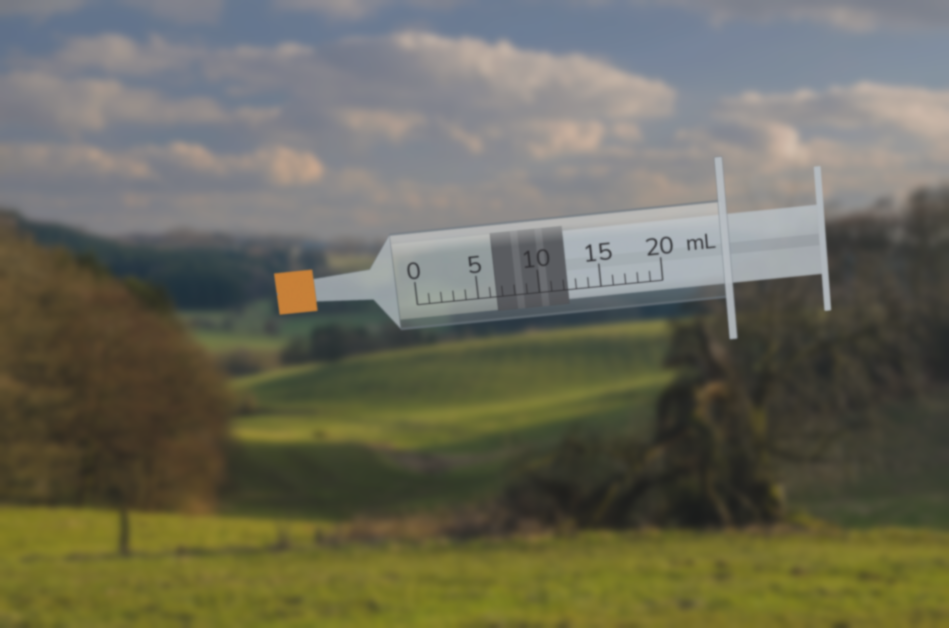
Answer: 6.5 mL
